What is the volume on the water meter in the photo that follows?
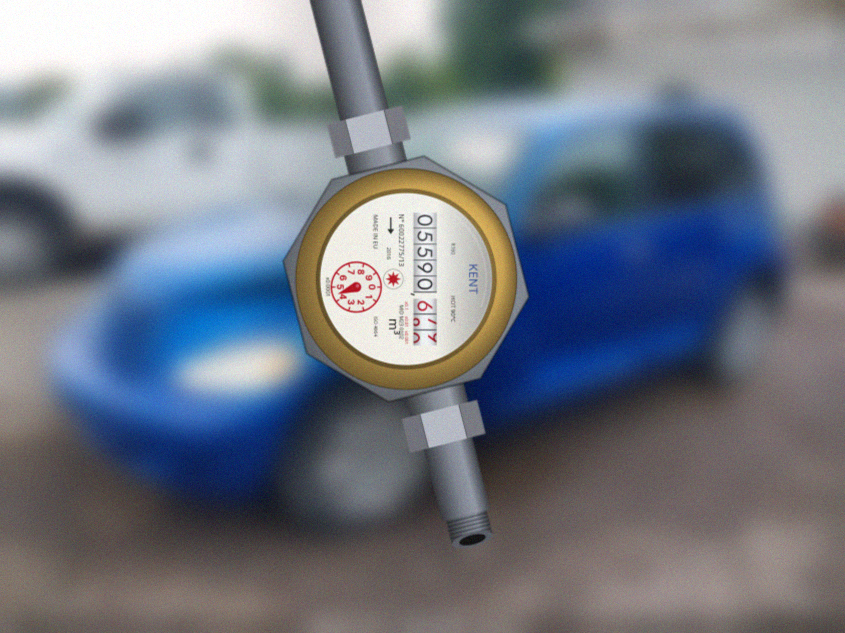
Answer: 5590.6794 m³
